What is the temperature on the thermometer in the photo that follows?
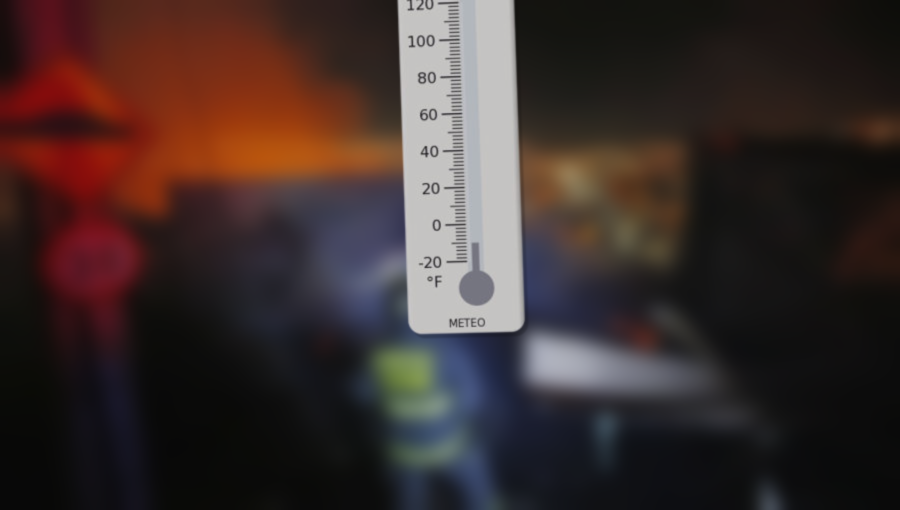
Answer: -10 °F
